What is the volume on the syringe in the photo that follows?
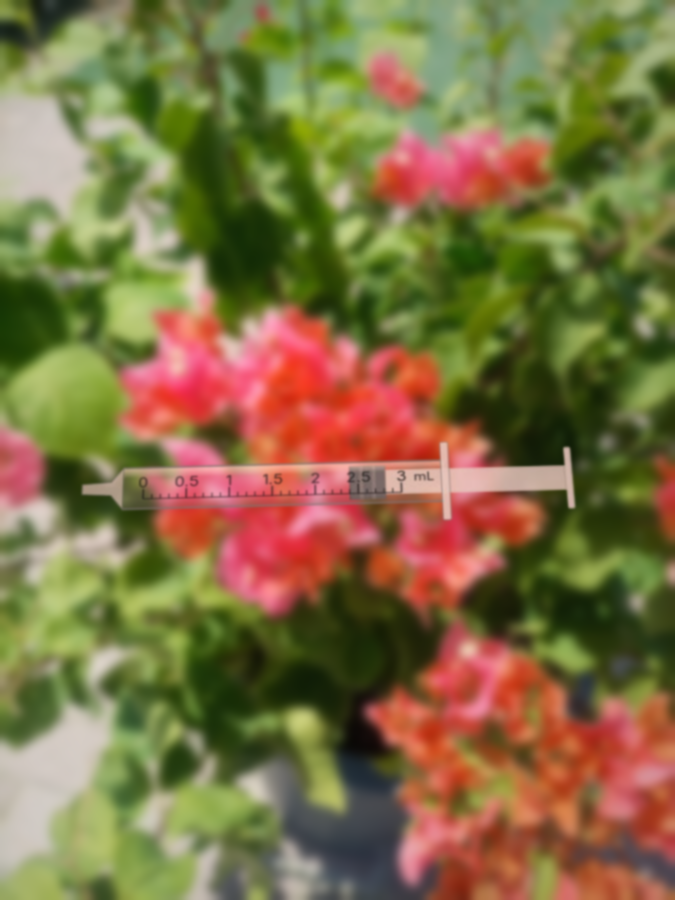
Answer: 2.4 mL
